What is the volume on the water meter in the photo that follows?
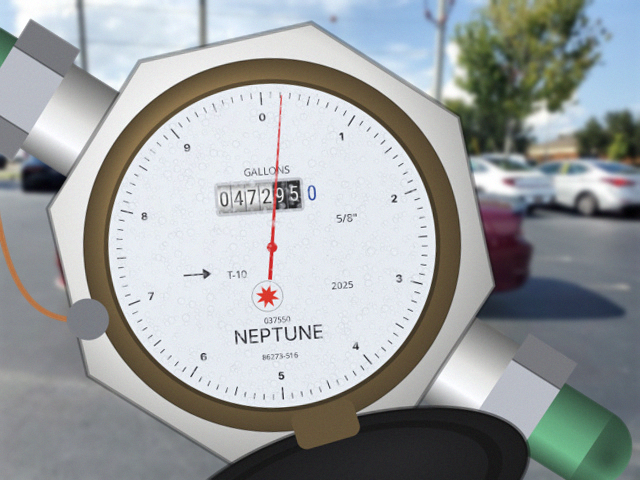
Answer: 472950.2 gal
